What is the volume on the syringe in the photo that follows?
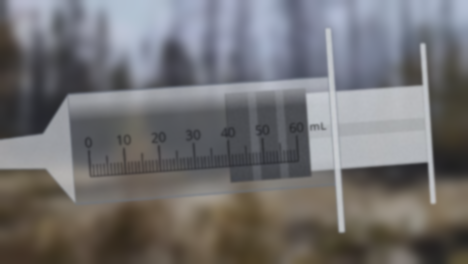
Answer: 40 mL
